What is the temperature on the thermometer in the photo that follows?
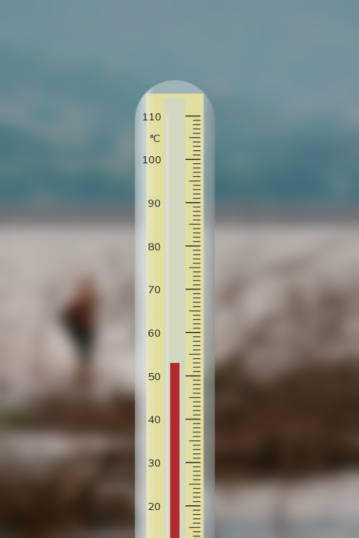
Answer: 53 °C
